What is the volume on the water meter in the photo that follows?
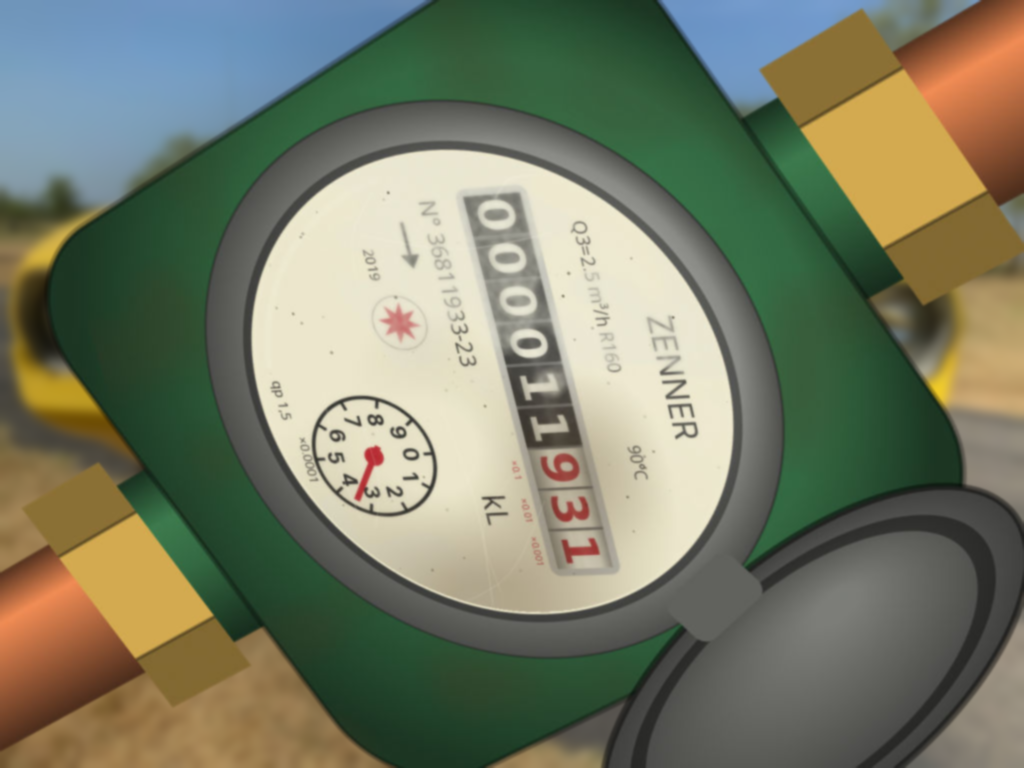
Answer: 11.9313 kL
